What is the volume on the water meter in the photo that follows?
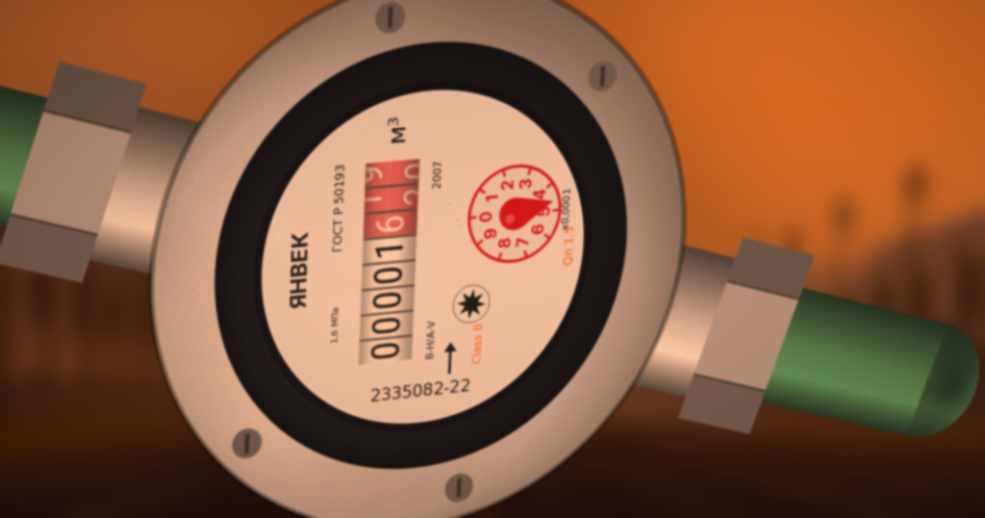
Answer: 1.6194 m³
